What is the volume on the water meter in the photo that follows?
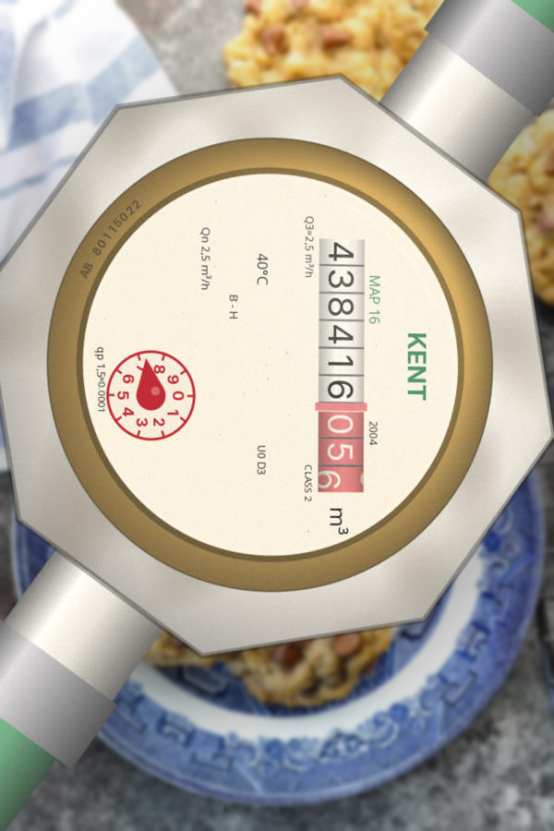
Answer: 438416.0557 m³
